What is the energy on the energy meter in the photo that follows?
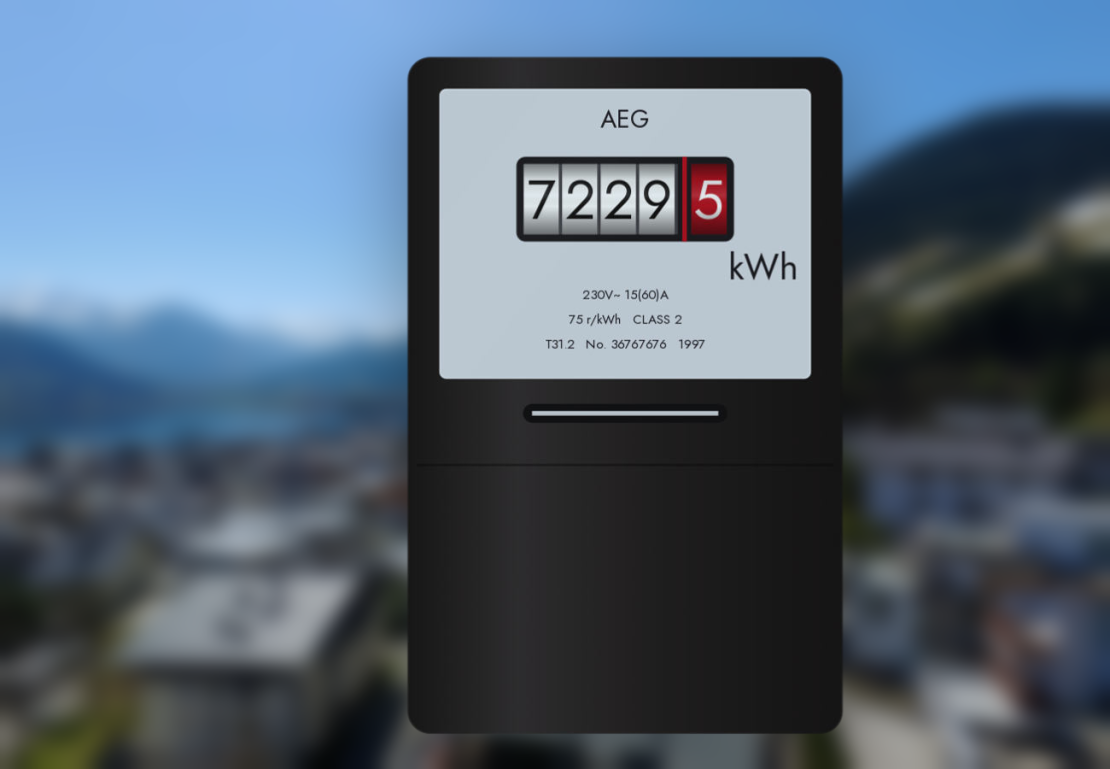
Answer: 7229.5 kWh
